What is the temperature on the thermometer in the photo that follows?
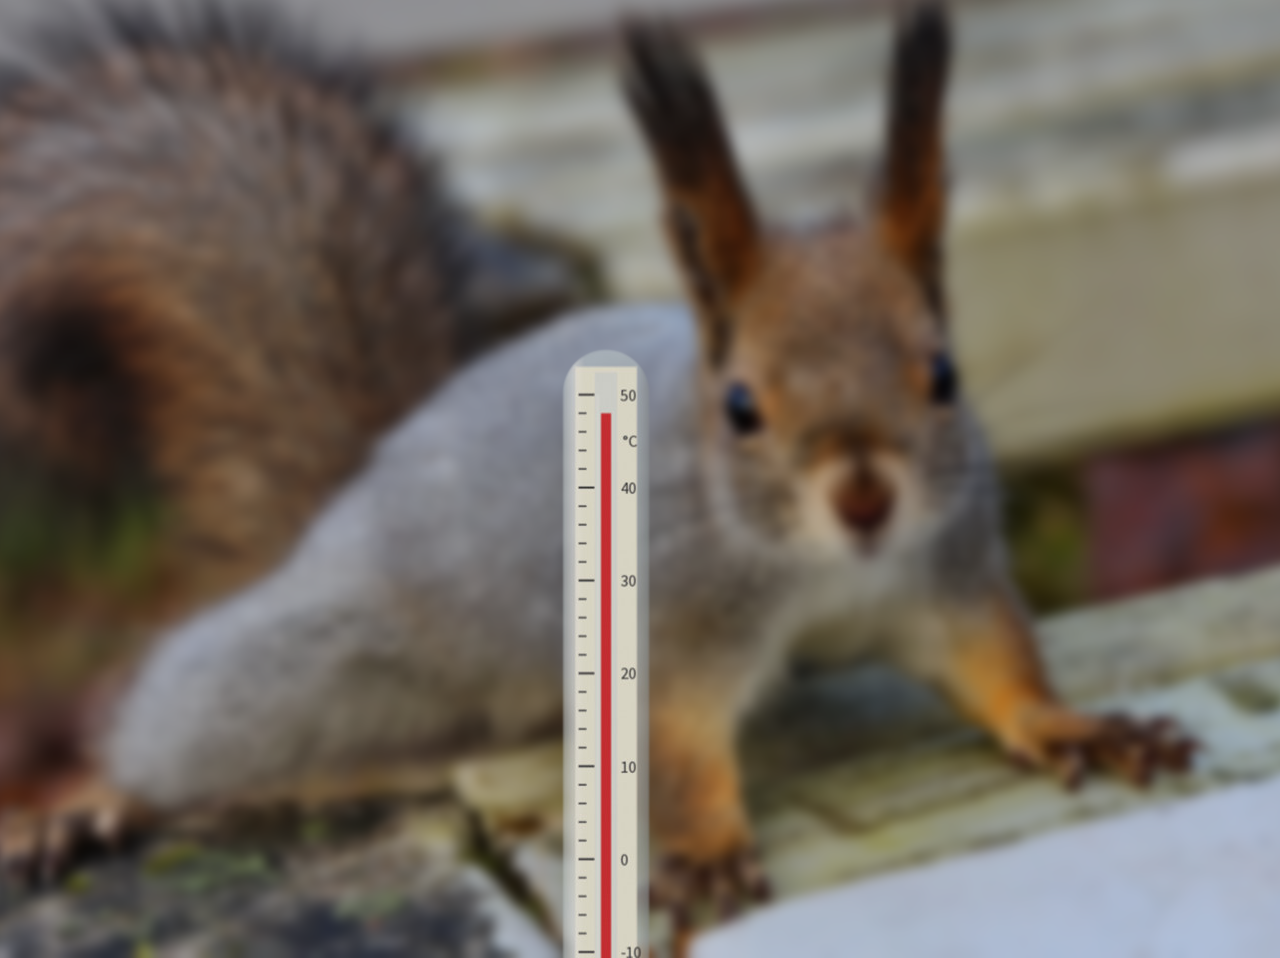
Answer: 48 °C
